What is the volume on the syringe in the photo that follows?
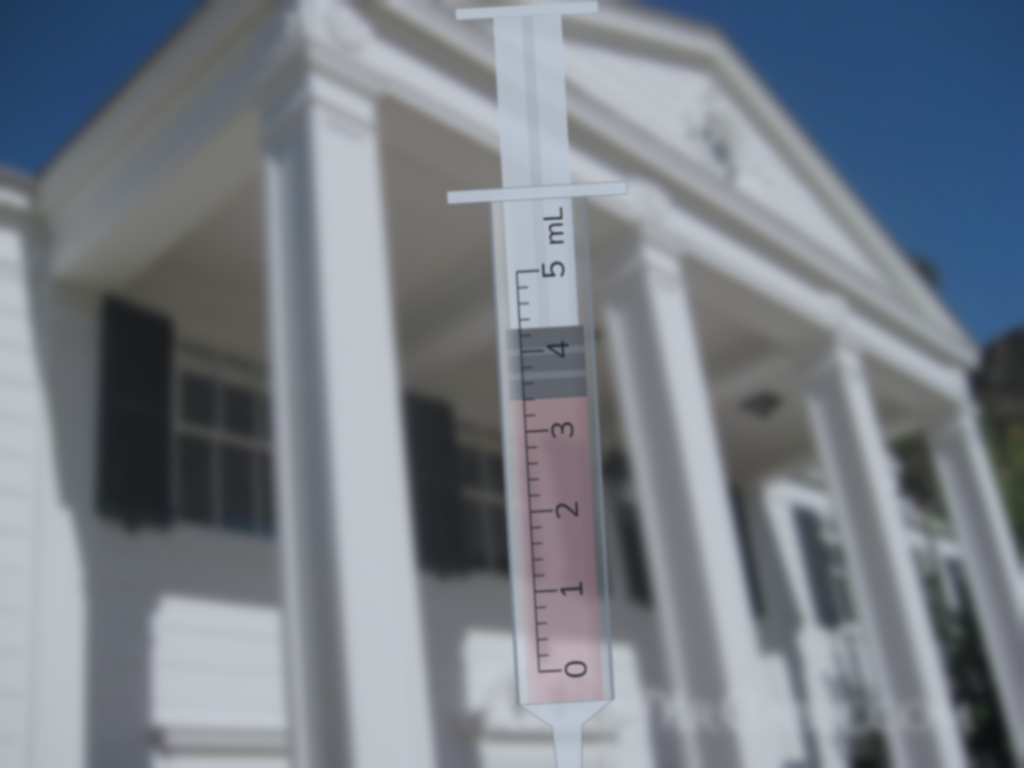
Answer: 3.4 mL
